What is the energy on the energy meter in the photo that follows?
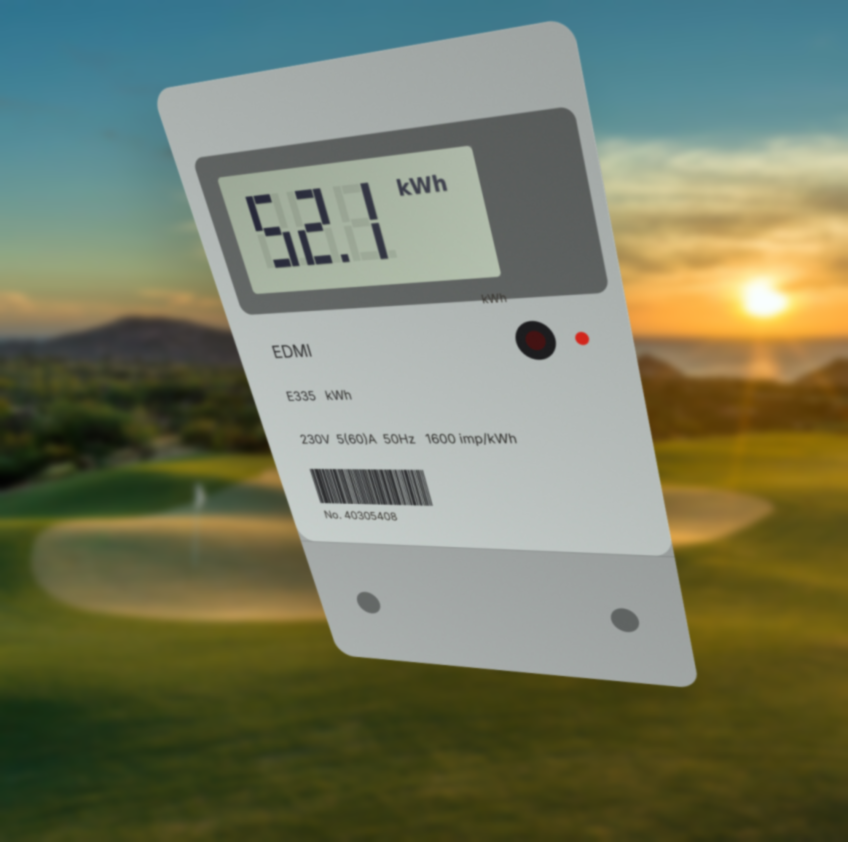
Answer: 52.1 kWh
